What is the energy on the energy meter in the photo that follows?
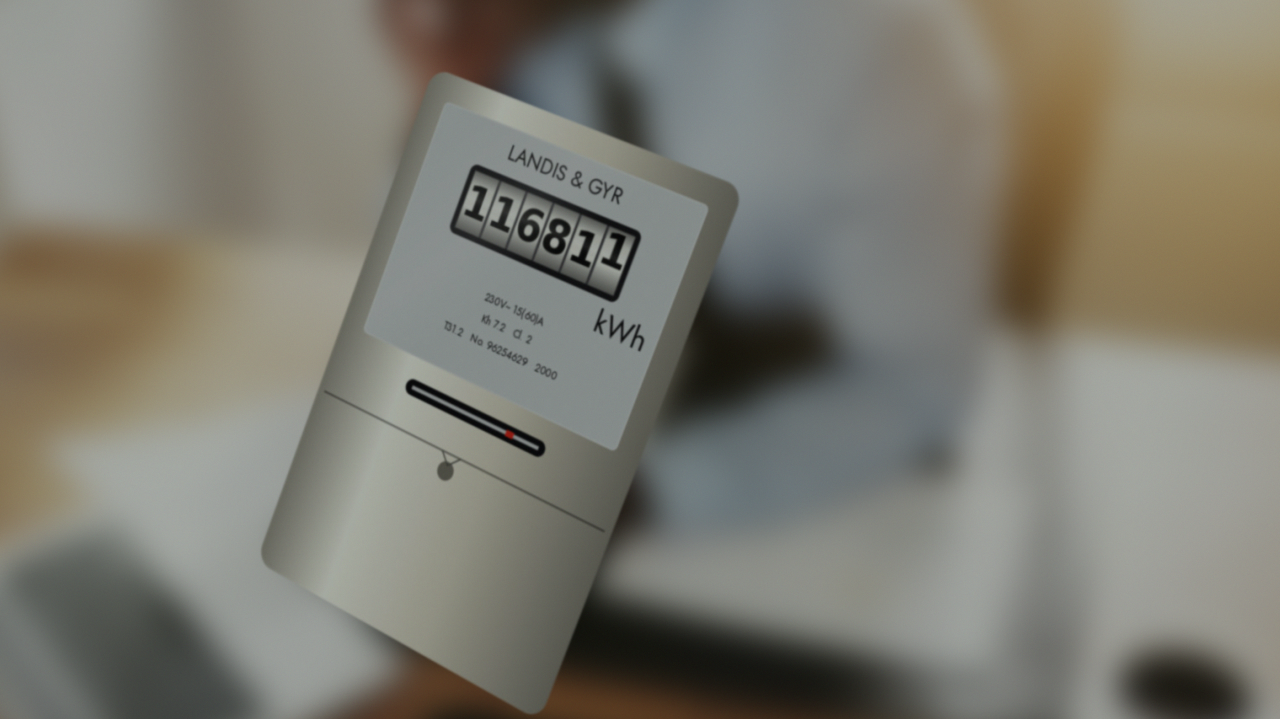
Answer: 116811 kWh
